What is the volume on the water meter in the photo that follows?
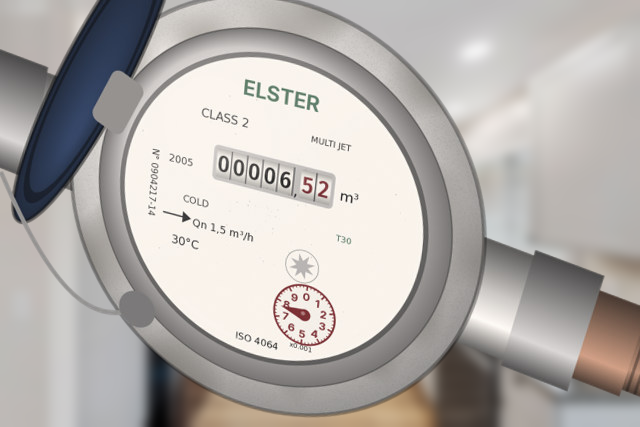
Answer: 6.527 m³
